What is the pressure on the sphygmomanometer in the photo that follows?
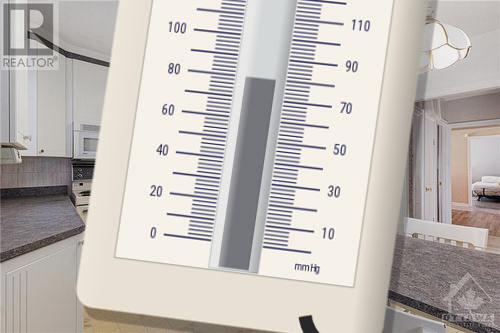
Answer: 80 mmHg
